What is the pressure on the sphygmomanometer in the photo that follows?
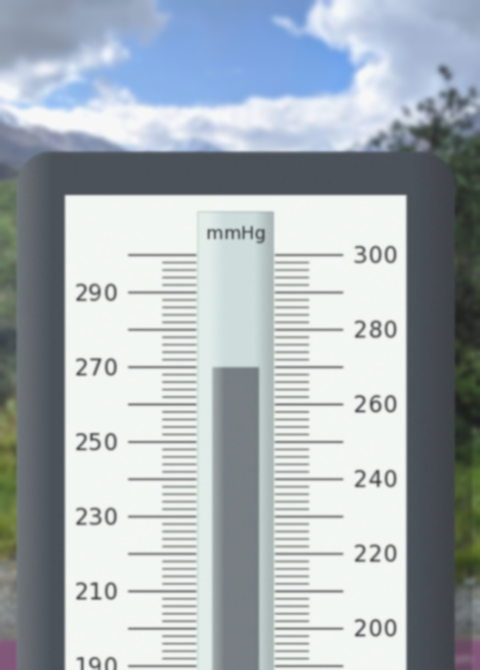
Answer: 270 mmHg
